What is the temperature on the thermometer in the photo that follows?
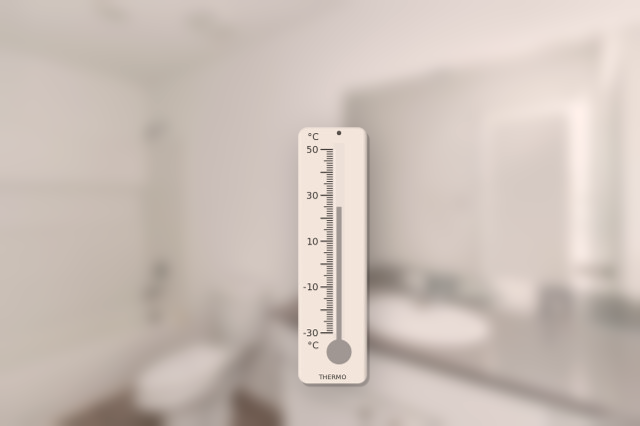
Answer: 25 °C
